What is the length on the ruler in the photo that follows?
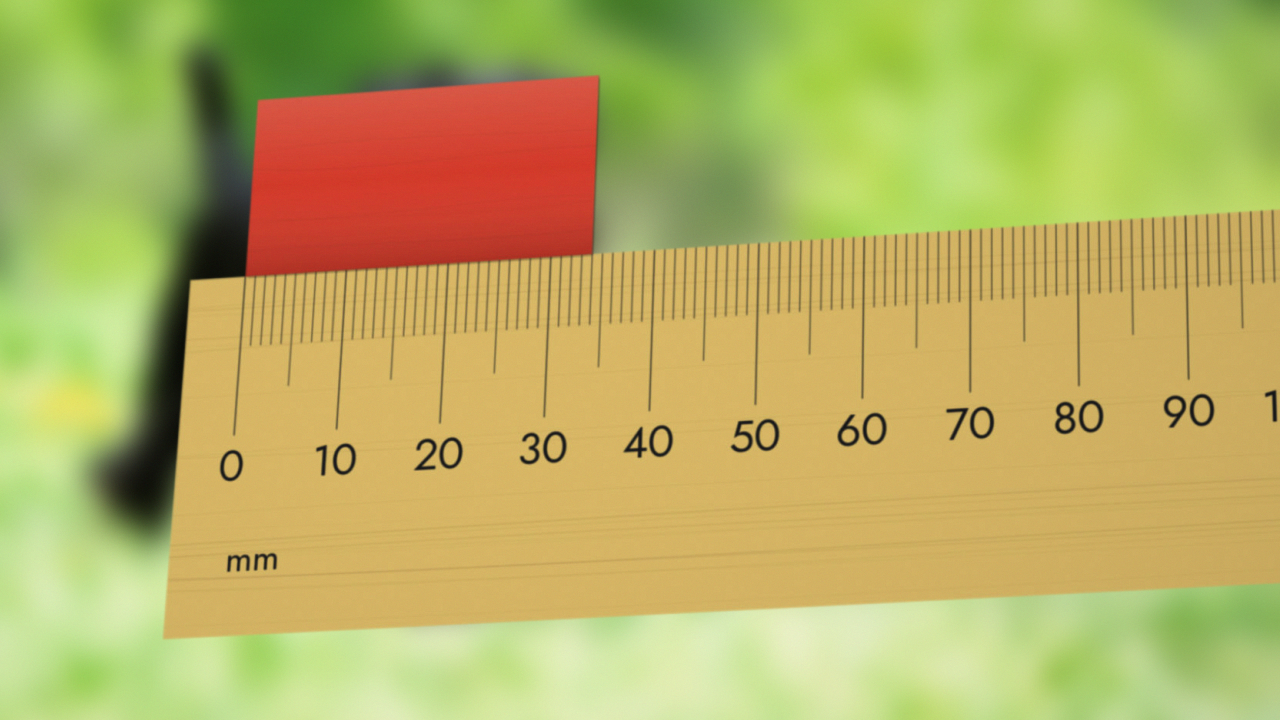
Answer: 34 mm
